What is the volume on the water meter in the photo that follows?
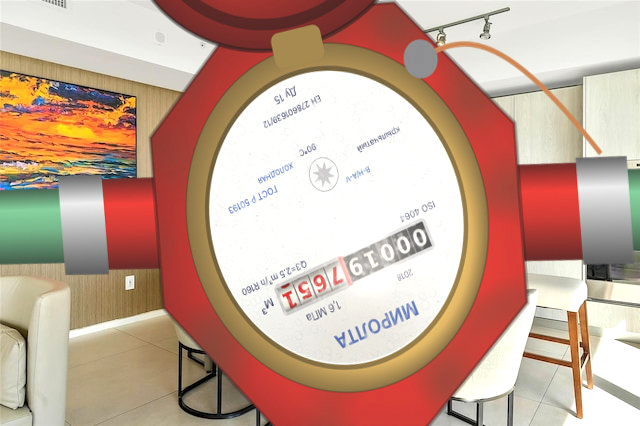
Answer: 19.7651 m³
